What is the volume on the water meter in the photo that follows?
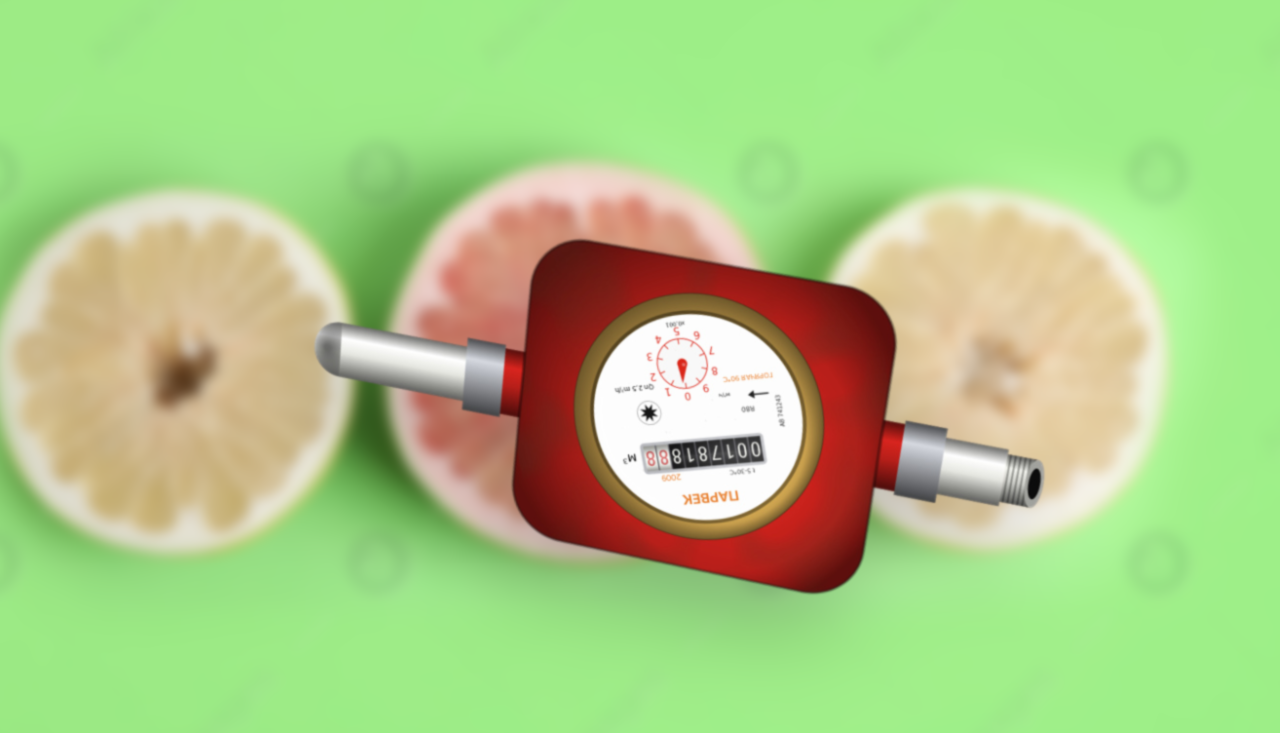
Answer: 17818.880 m³
